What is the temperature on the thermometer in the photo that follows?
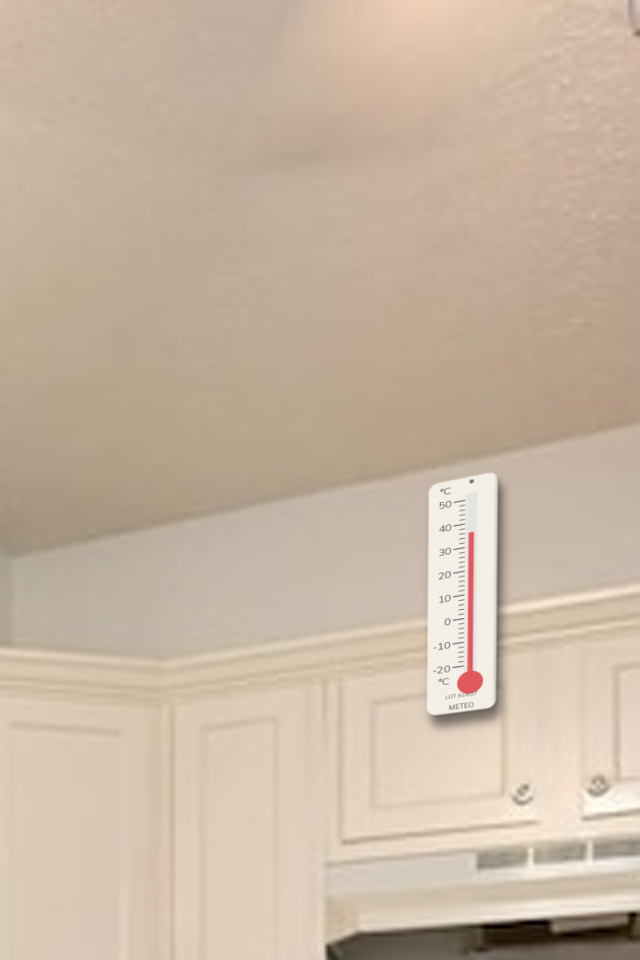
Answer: 36 °C
